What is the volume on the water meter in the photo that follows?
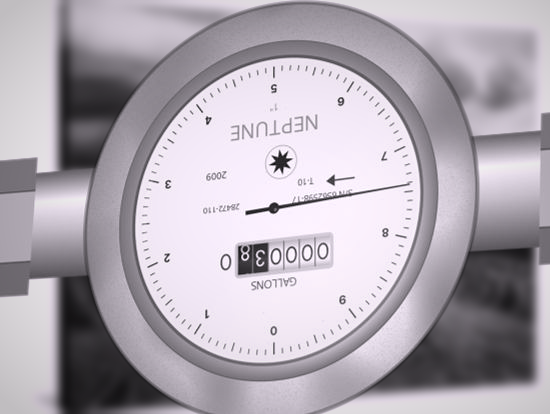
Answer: 377.4 gal
